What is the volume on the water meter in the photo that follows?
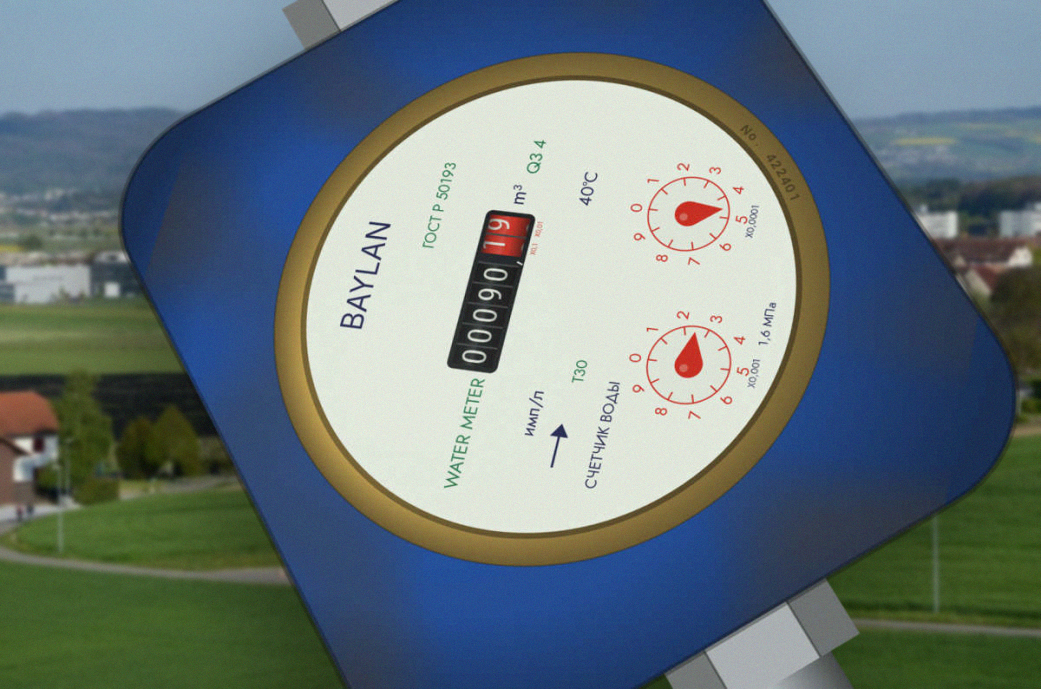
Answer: 90.1924 m³
